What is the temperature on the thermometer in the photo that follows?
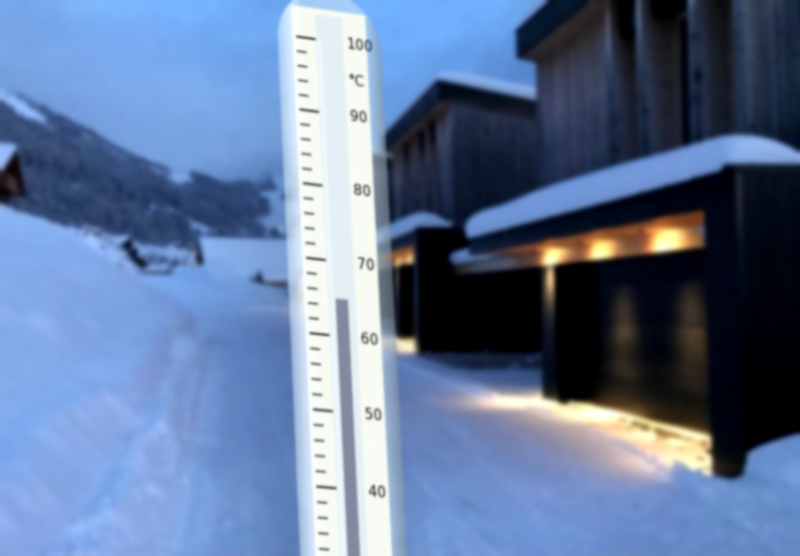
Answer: 65 °C
